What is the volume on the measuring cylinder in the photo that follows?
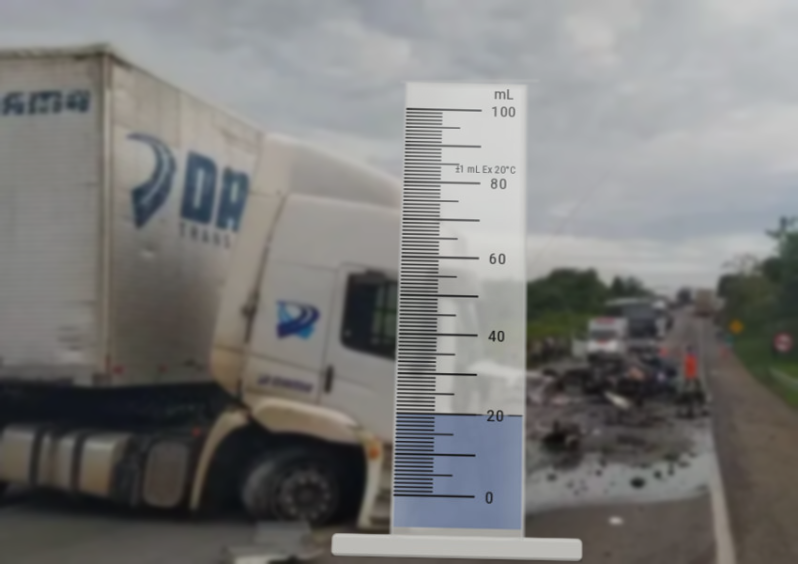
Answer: 20 mL
